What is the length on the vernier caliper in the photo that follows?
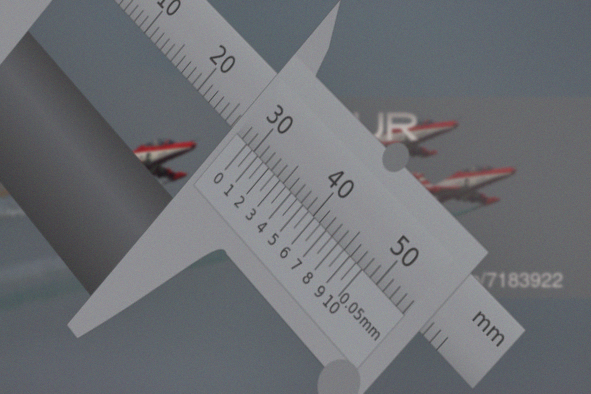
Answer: 28.8 mm
